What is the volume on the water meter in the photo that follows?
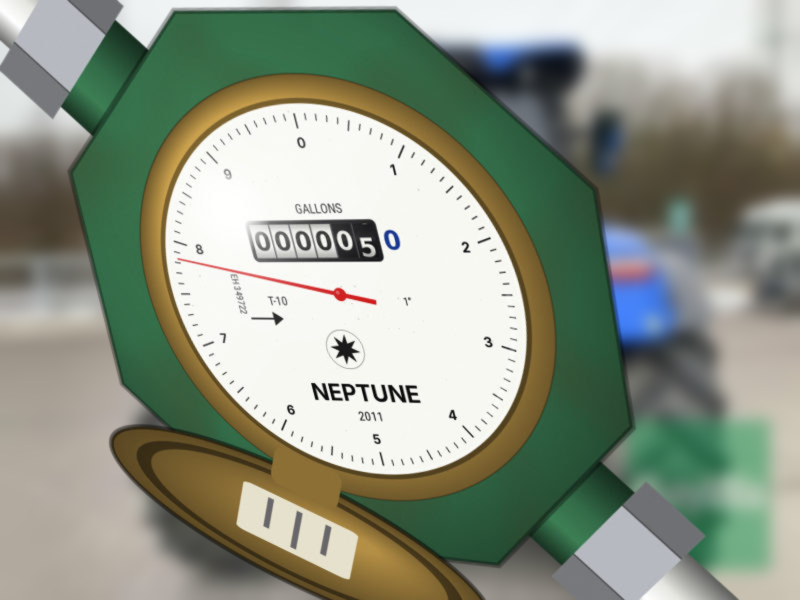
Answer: 47.8 gal
